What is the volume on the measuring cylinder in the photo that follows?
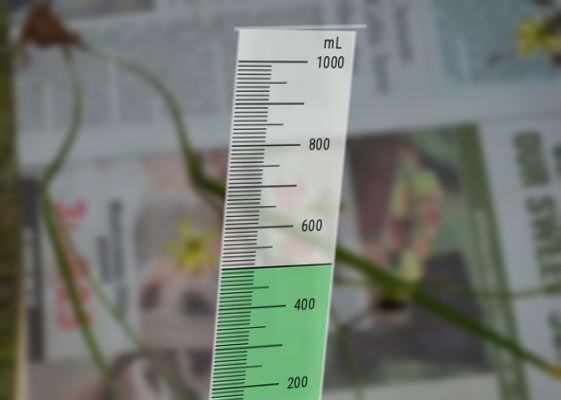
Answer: 500 mL
